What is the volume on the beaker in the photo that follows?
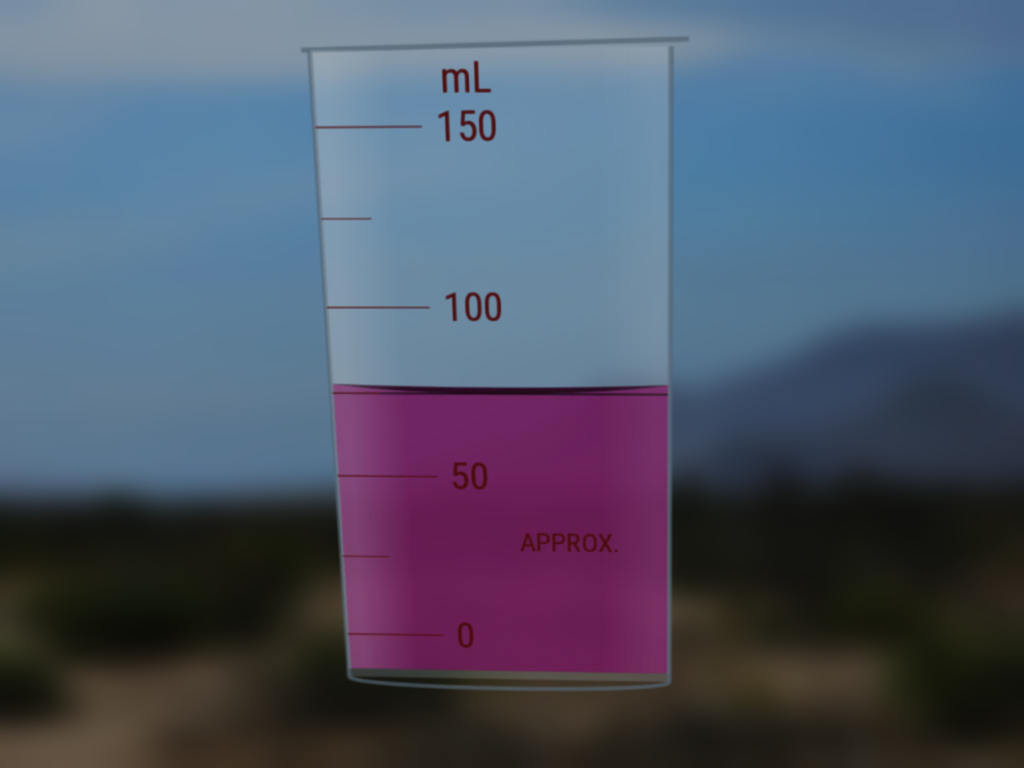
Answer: 75 mL
